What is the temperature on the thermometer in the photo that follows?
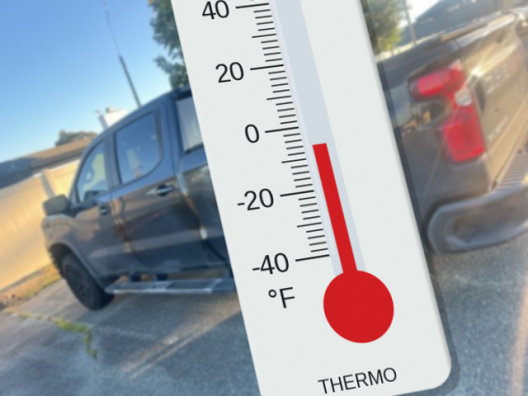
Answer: -6 °F
